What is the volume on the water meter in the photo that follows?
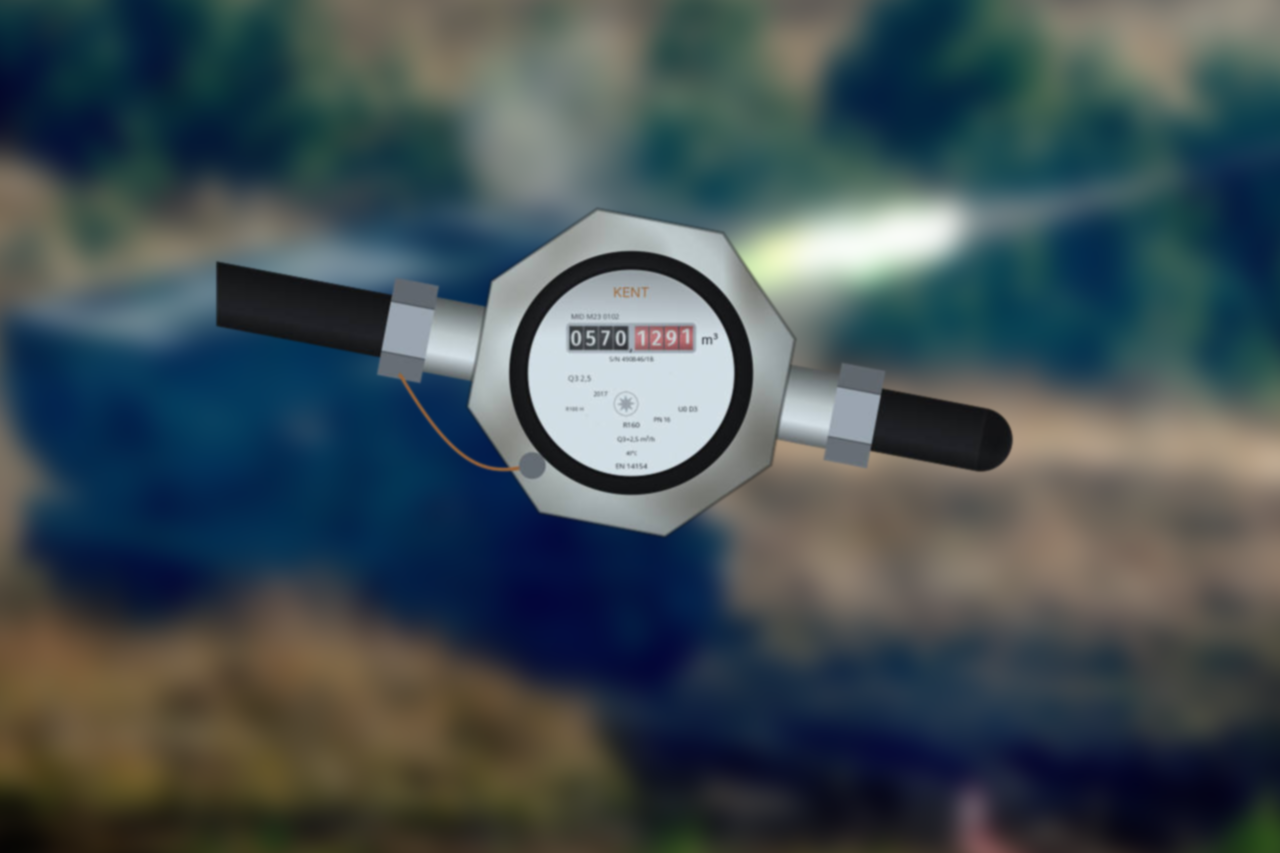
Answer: 570.1291 m³
